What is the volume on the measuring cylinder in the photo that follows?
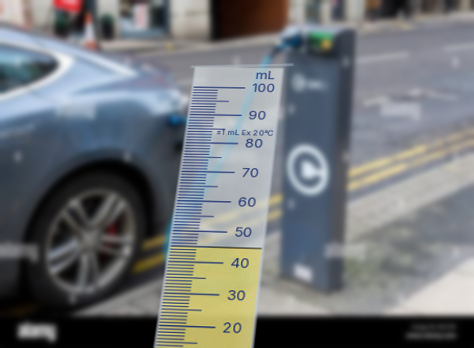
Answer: 45 mL
